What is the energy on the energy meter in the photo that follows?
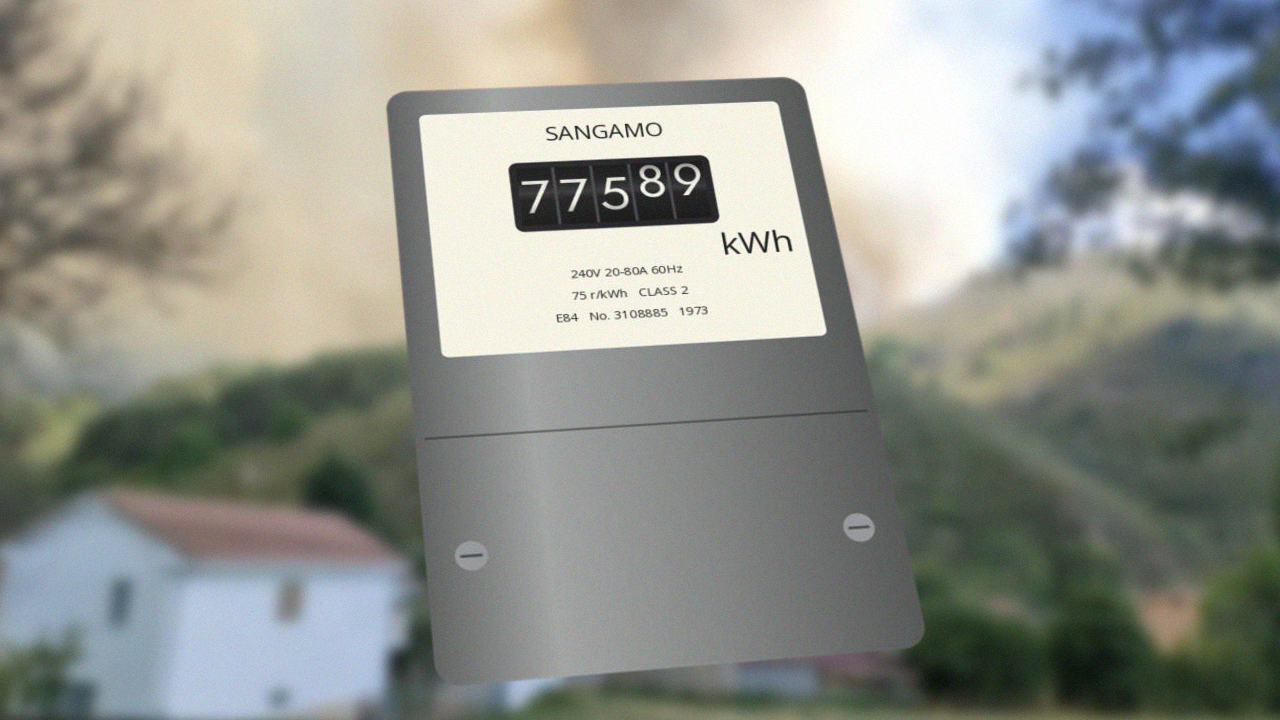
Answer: 77589 kWh
